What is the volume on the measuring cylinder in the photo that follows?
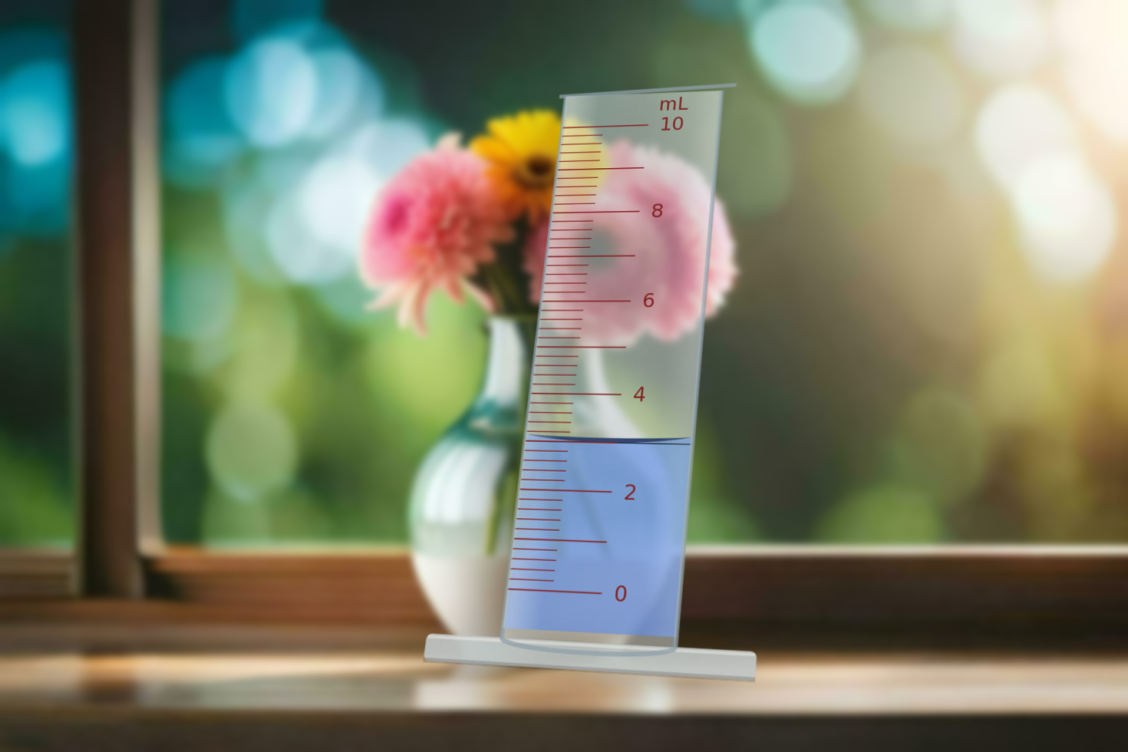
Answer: 3 mL
